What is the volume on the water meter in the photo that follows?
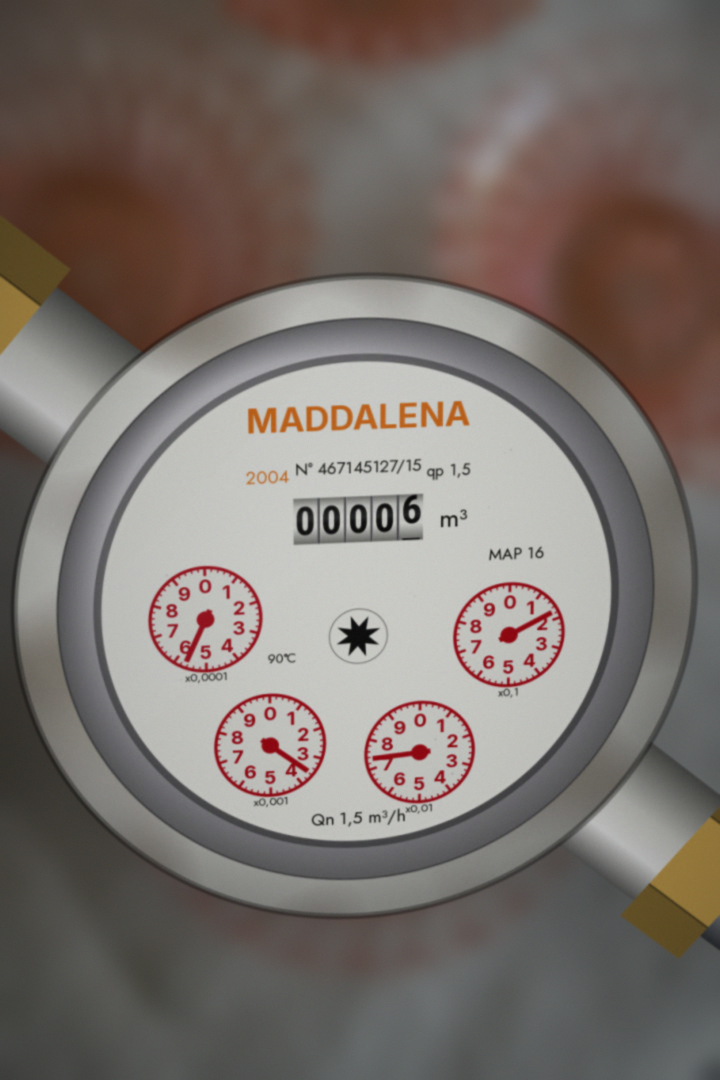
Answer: 6.1735 m³
